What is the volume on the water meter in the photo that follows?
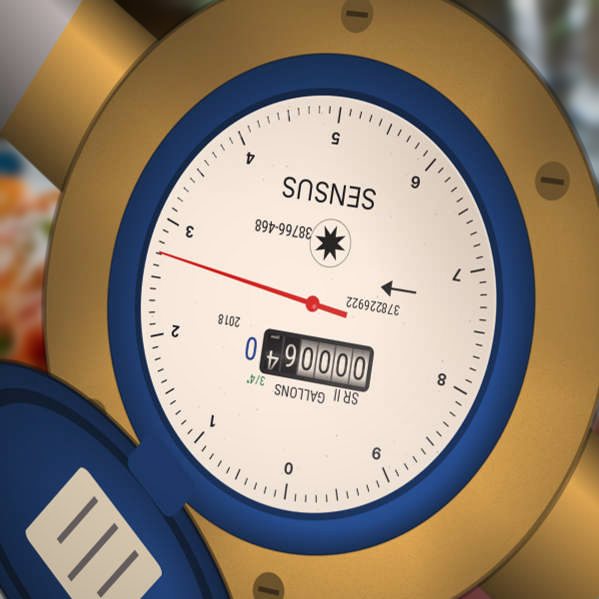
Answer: 642.7 gal
